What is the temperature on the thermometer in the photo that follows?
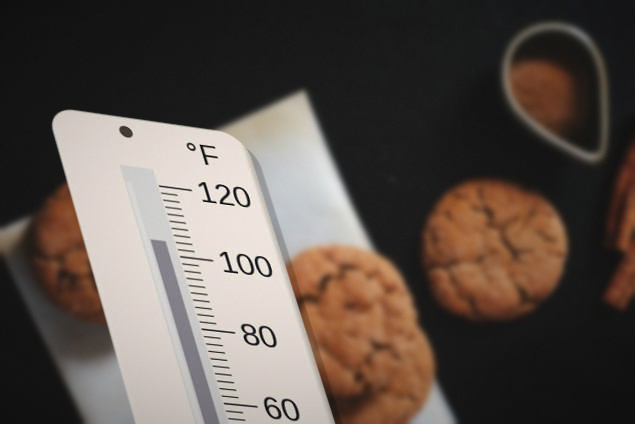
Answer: 104 °F
